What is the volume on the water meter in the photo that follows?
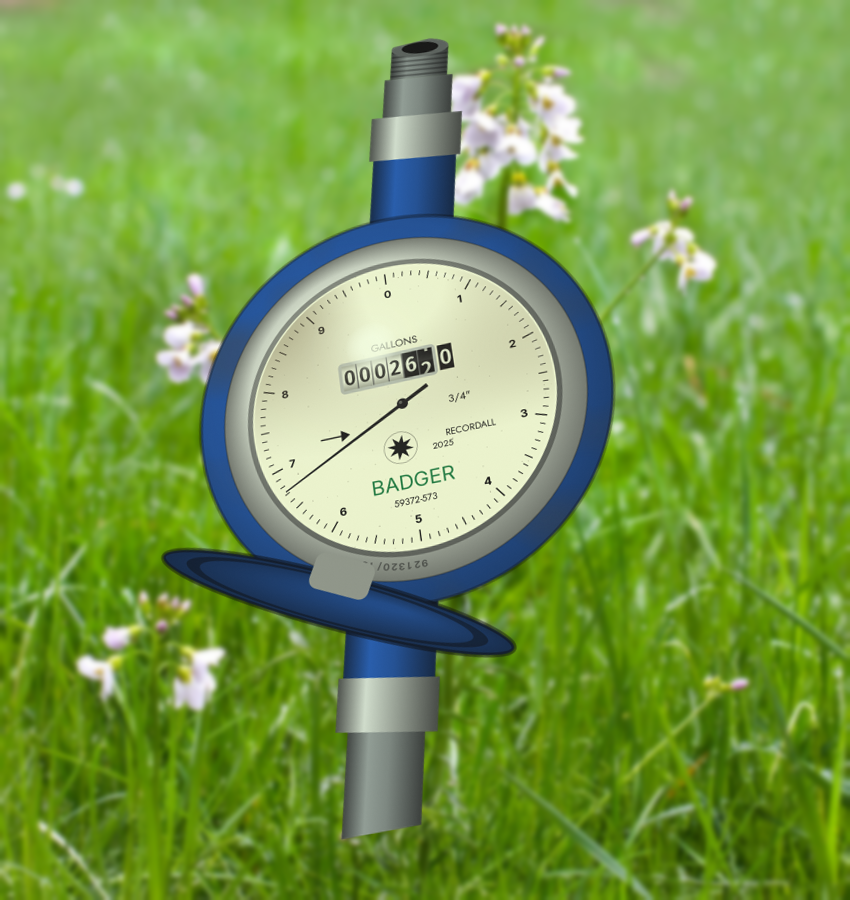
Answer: 2616.7 gal
